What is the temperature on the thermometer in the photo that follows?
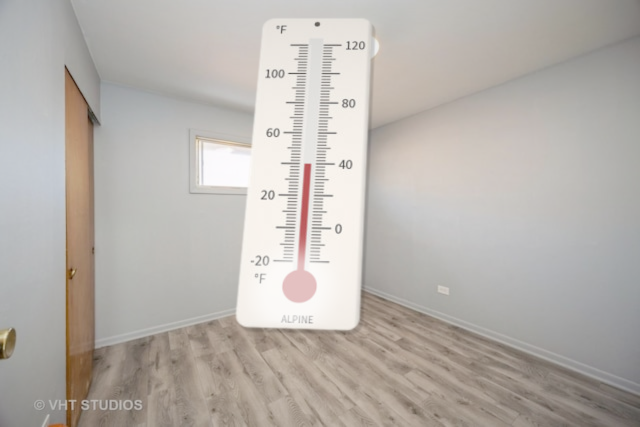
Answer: 40 °F
